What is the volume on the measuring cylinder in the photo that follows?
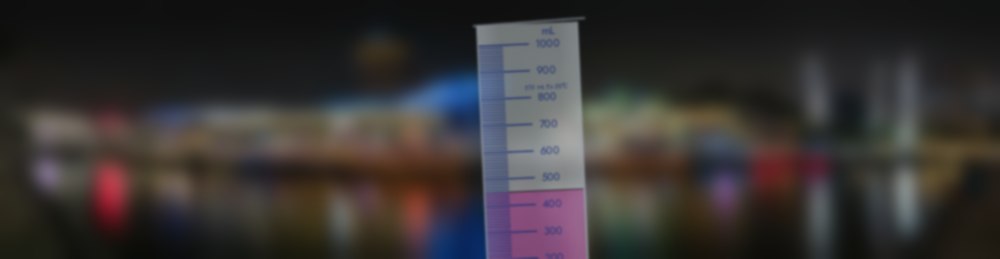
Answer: 450 mL
